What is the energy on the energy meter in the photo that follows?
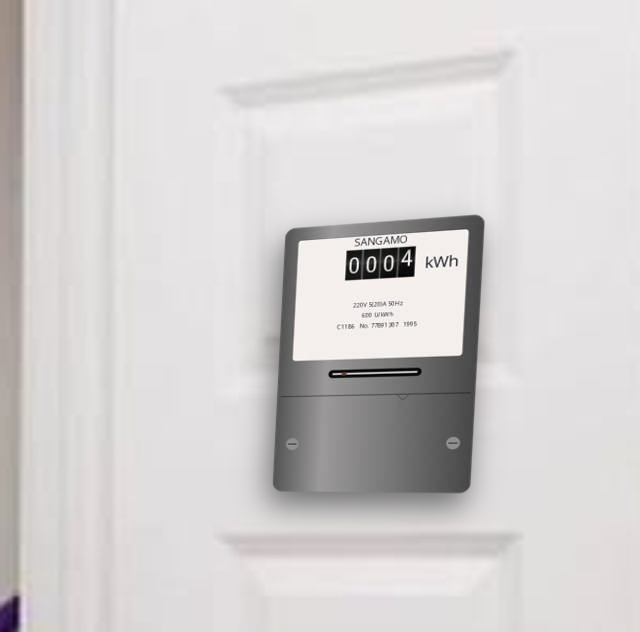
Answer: 4 kWh
